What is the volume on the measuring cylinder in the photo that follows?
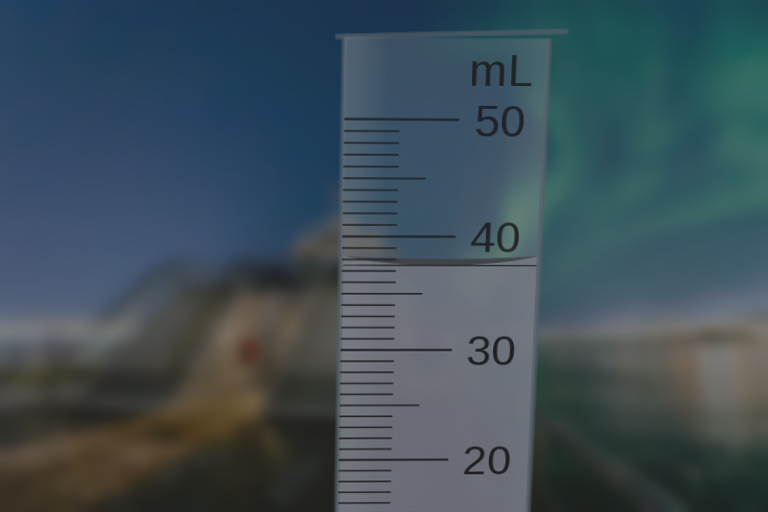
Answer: 37.5 mL
